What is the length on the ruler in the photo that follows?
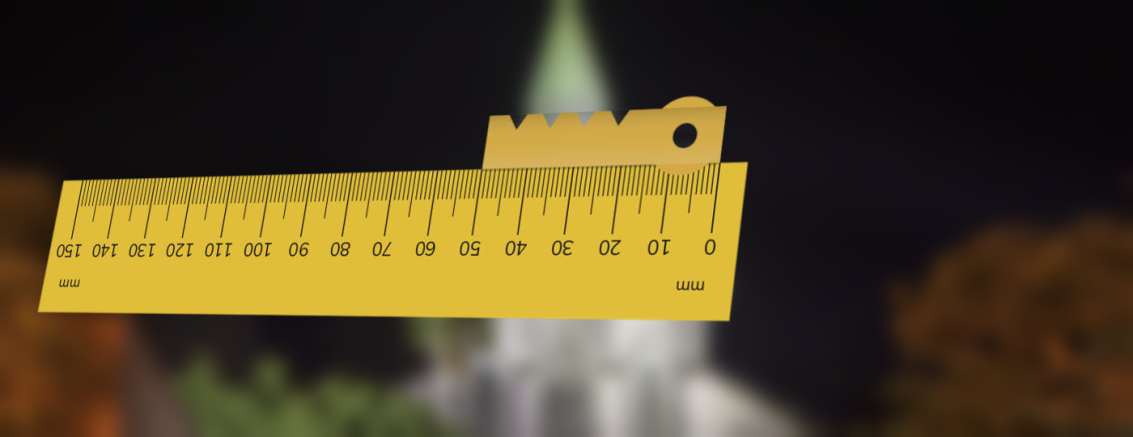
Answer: 50 mm
